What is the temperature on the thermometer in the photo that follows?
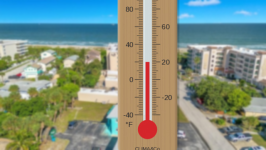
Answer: 20 °F
